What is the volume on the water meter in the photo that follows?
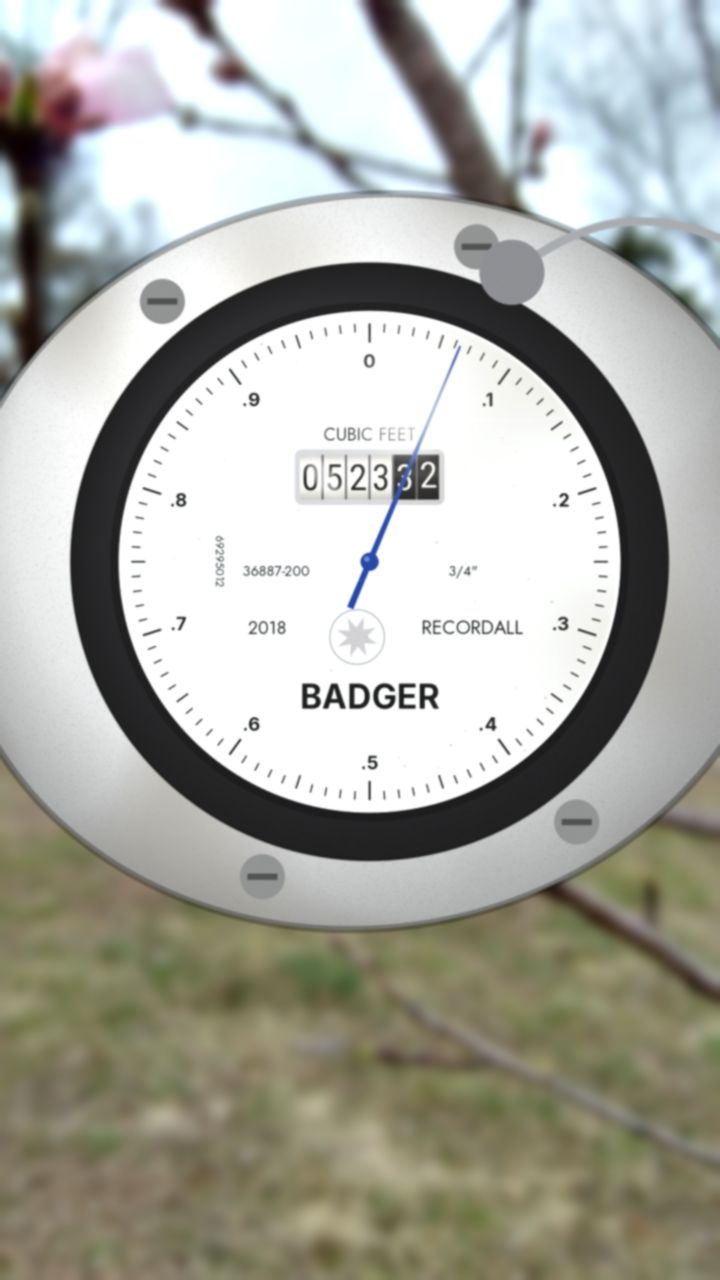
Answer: 52332.06 ft³
